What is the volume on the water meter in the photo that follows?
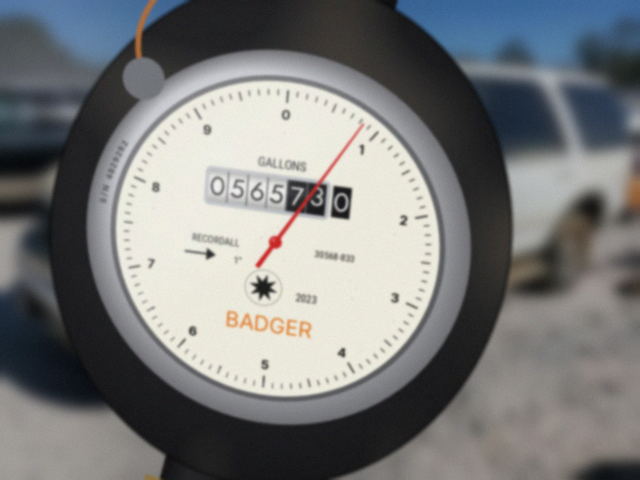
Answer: 565730.8 gal
